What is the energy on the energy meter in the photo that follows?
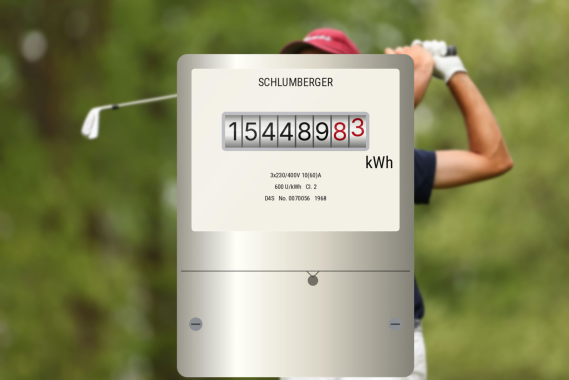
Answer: 154489.83 kWh
